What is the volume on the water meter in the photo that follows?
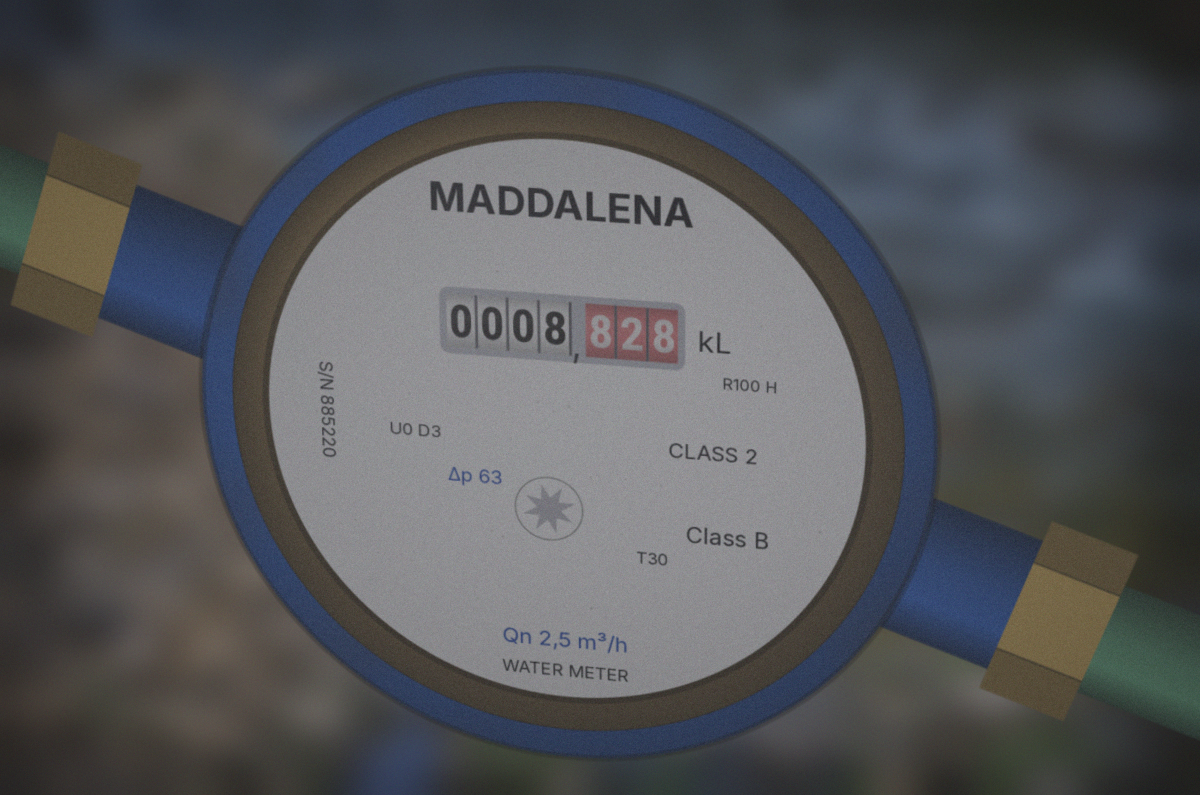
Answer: 8.828 kL
